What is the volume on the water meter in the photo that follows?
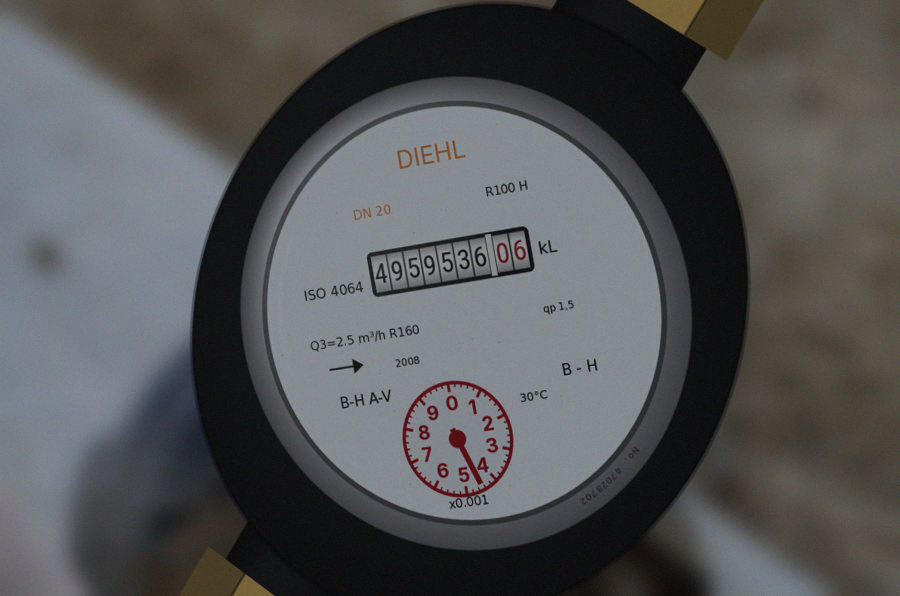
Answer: 4959536.064 kL
